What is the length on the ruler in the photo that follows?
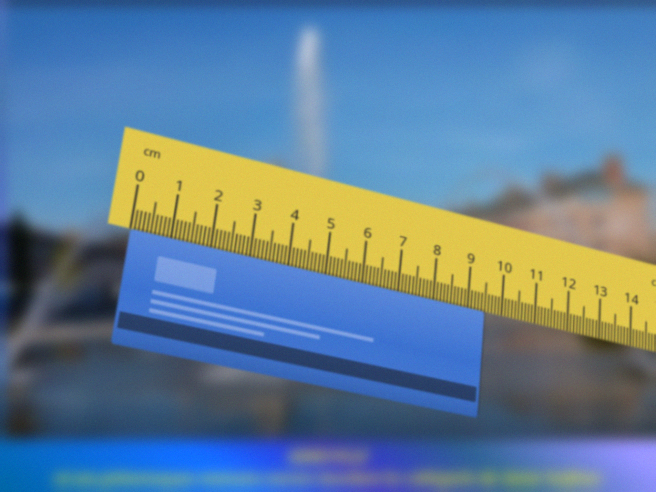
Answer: 9.5 cm
